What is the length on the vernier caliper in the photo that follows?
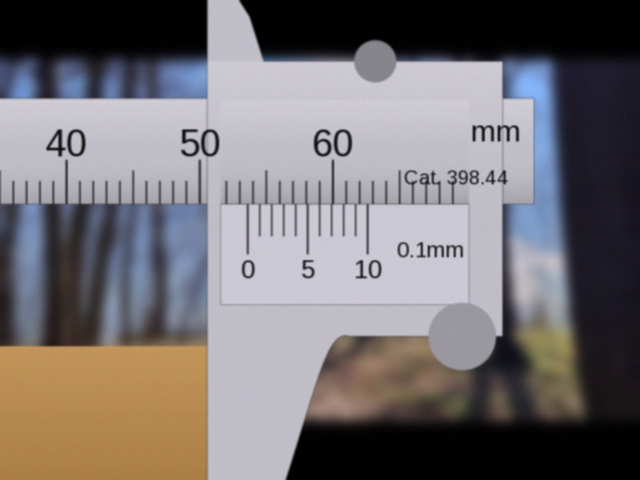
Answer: 53.6 mm
